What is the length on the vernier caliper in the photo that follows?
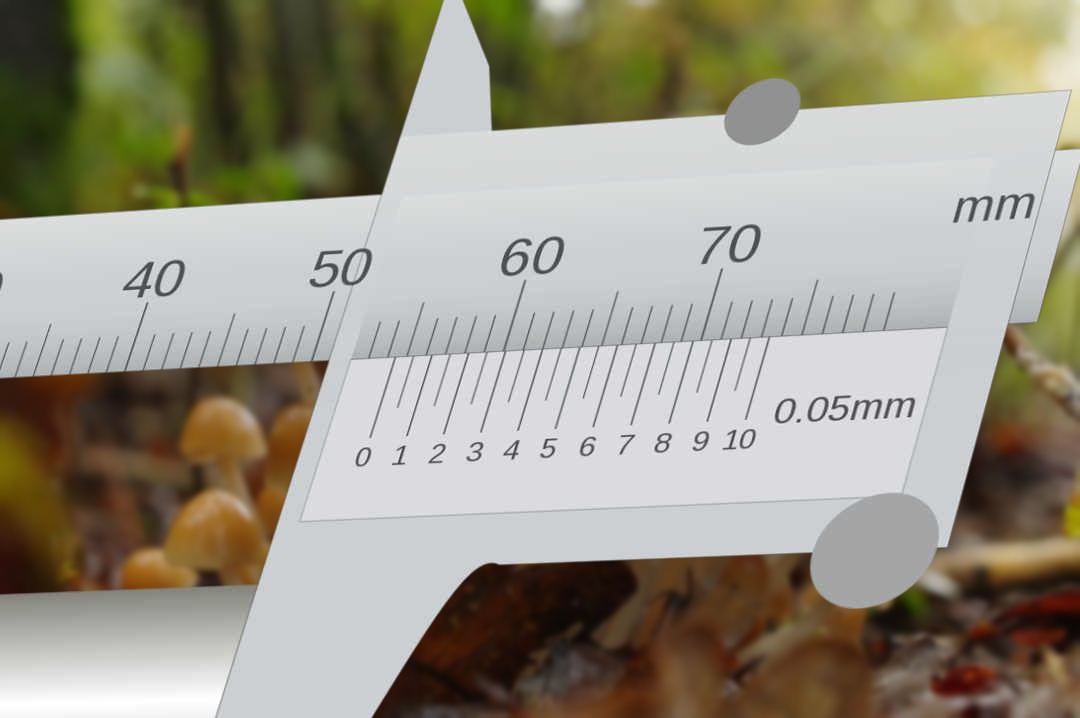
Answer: 54.4 mm
